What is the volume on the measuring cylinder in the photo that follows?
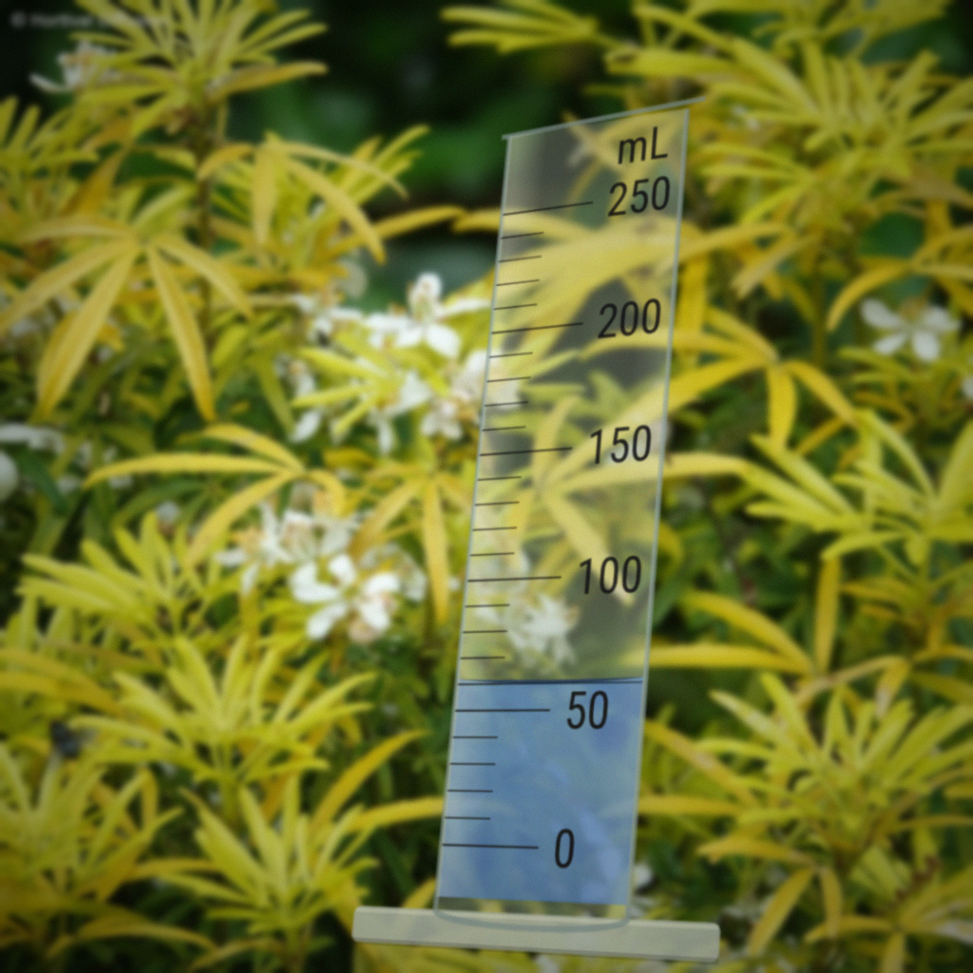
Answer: 60 mL
